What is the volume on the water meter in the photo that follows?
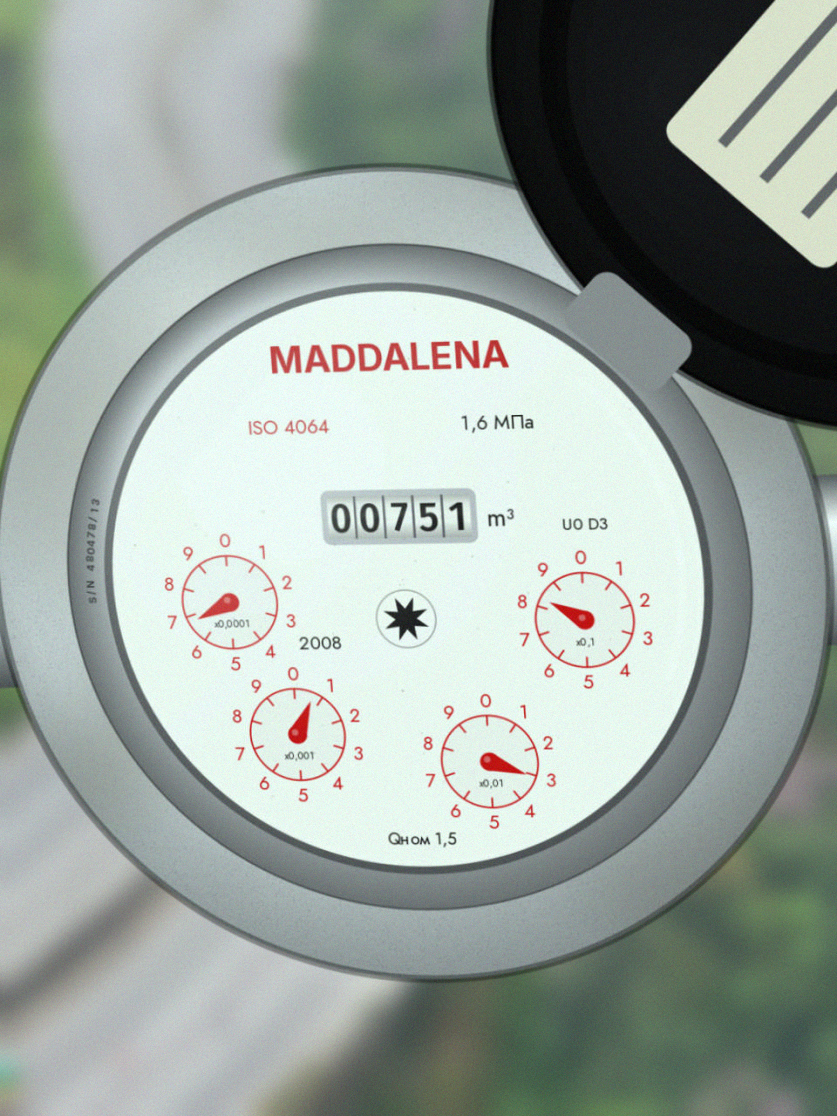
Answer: 751.8306 m³
